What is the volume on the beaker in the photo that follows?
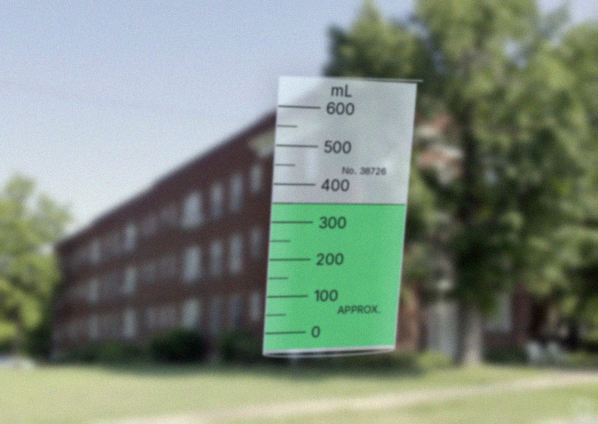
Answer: 350 mL
